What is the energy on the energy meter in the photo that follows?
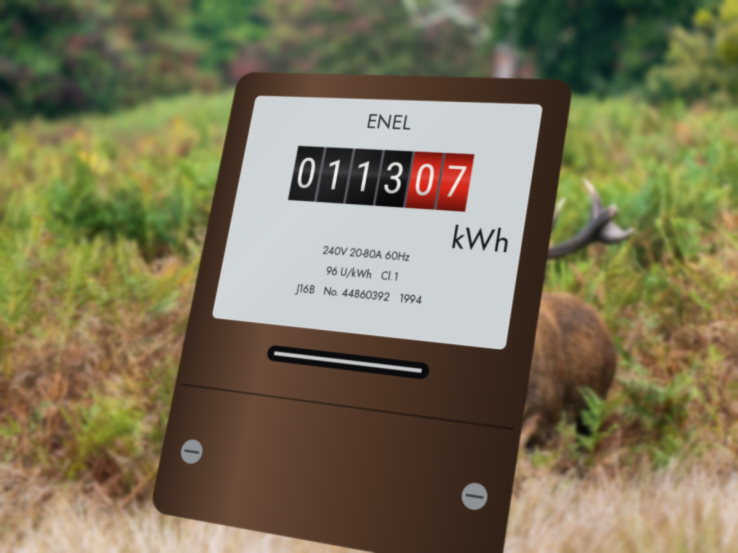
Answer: 113.07 kWh
